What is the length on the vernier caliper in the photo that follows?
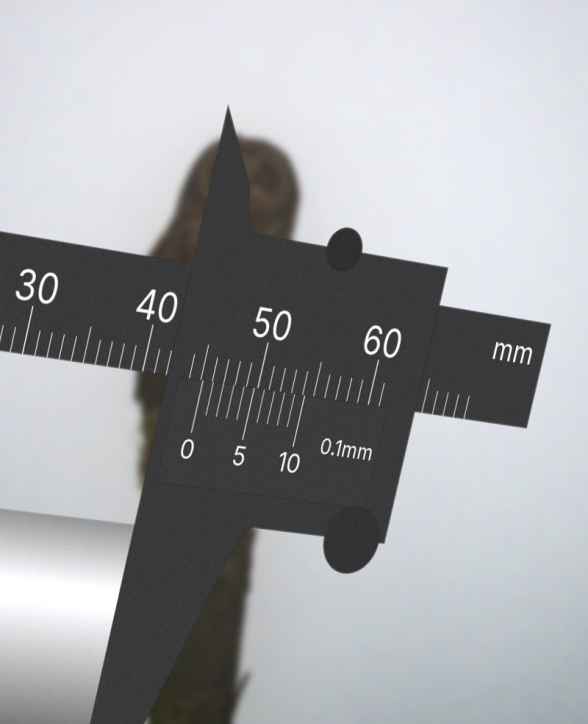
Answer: 45.2 mm
